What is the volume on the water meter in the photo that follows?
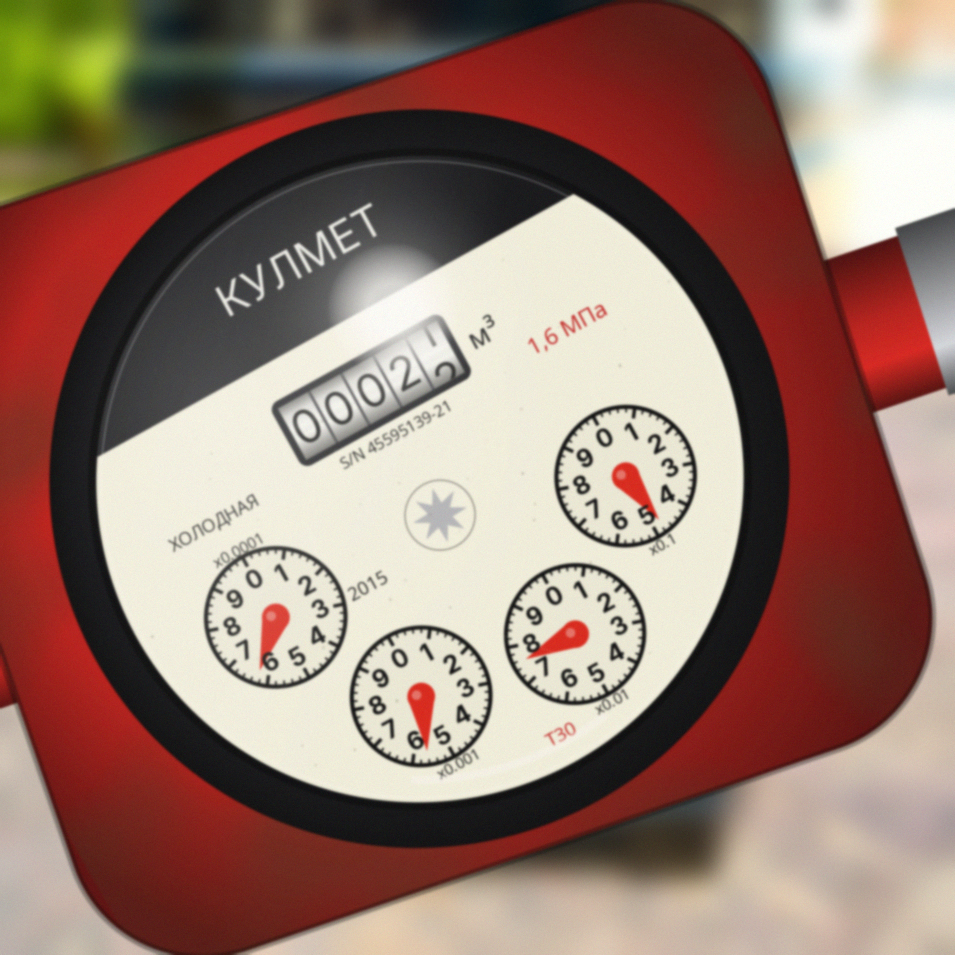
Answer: 21.4756 m³
